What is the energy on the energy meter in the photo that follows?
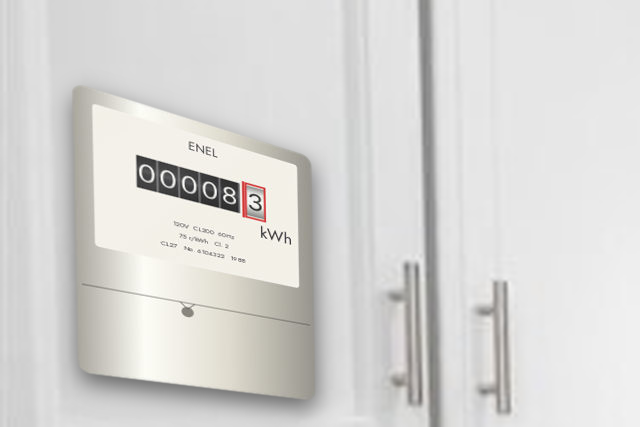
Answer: 8.3 kWh
